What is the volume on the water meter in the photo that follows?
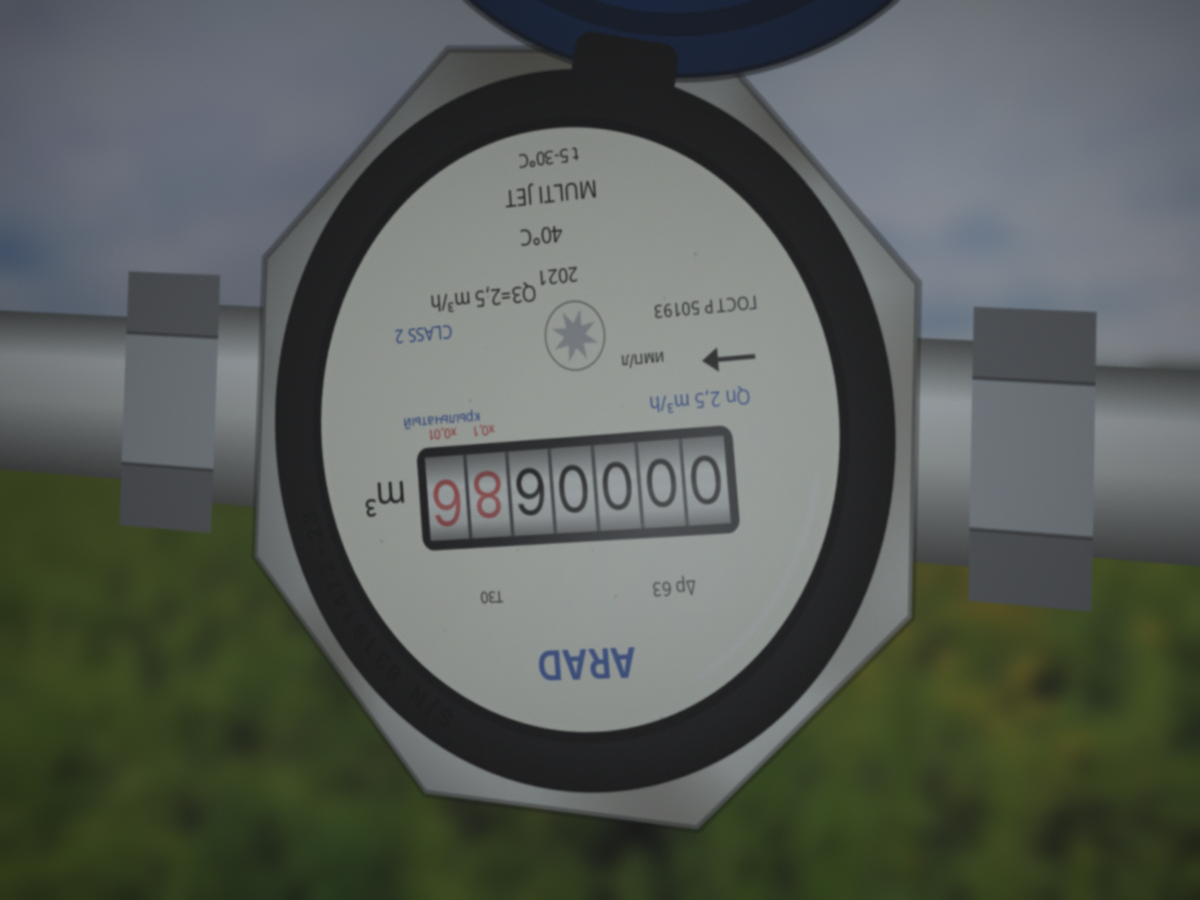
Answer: 6.86 m³
